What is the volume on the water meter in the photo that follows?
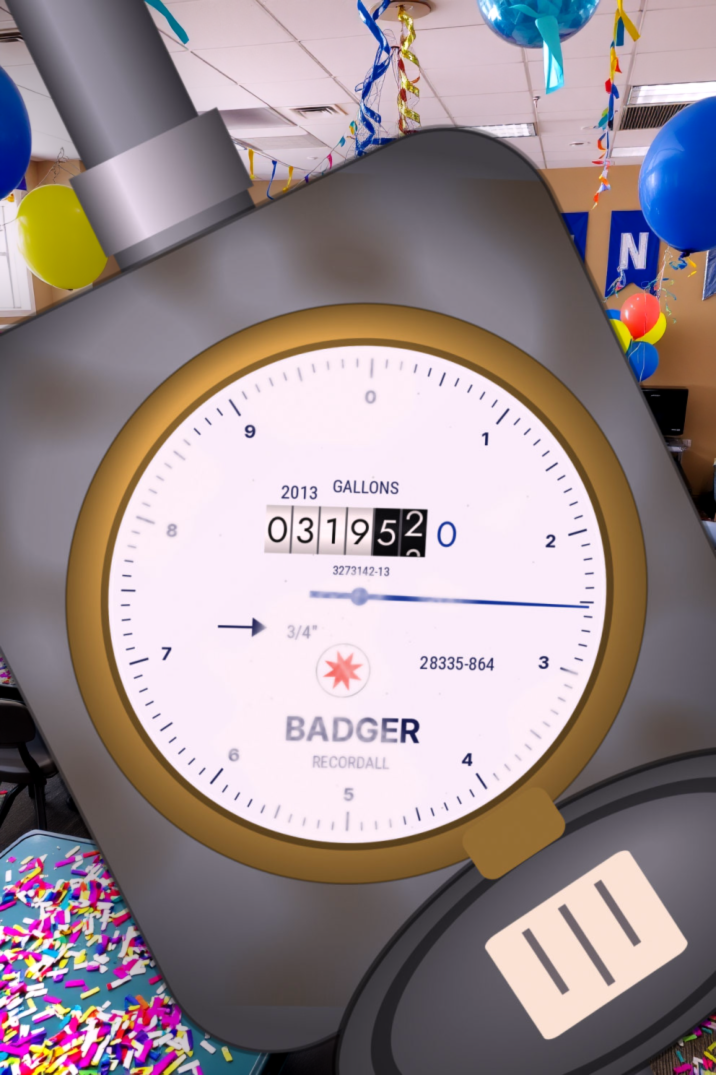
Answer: 319522.5 gal
